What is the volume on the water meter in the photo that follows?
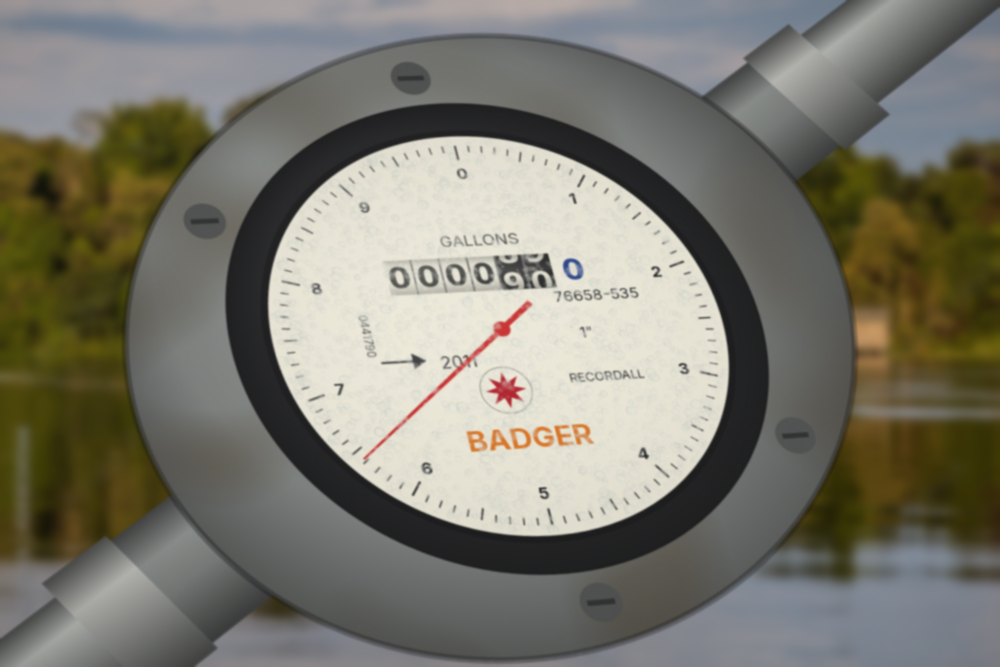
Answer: 896.4 gal
